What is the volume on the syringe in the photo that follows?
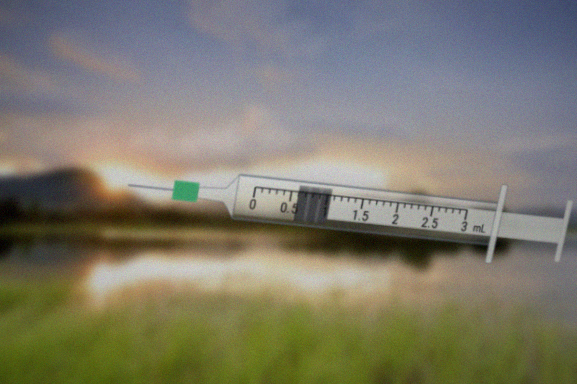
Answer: 0.6 mL
